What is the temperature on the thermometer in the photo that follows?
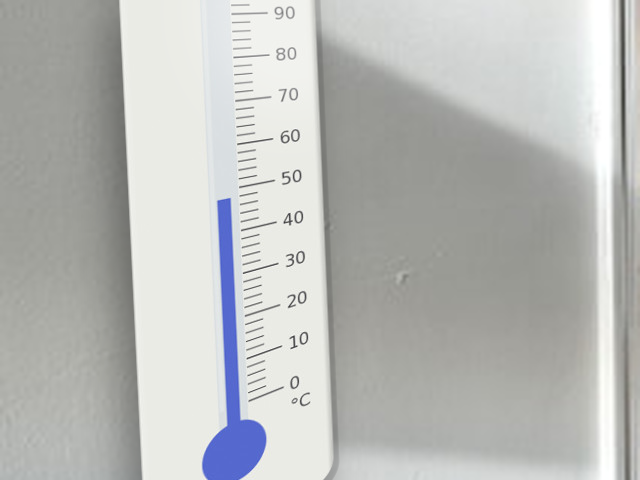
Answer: 48 °C
